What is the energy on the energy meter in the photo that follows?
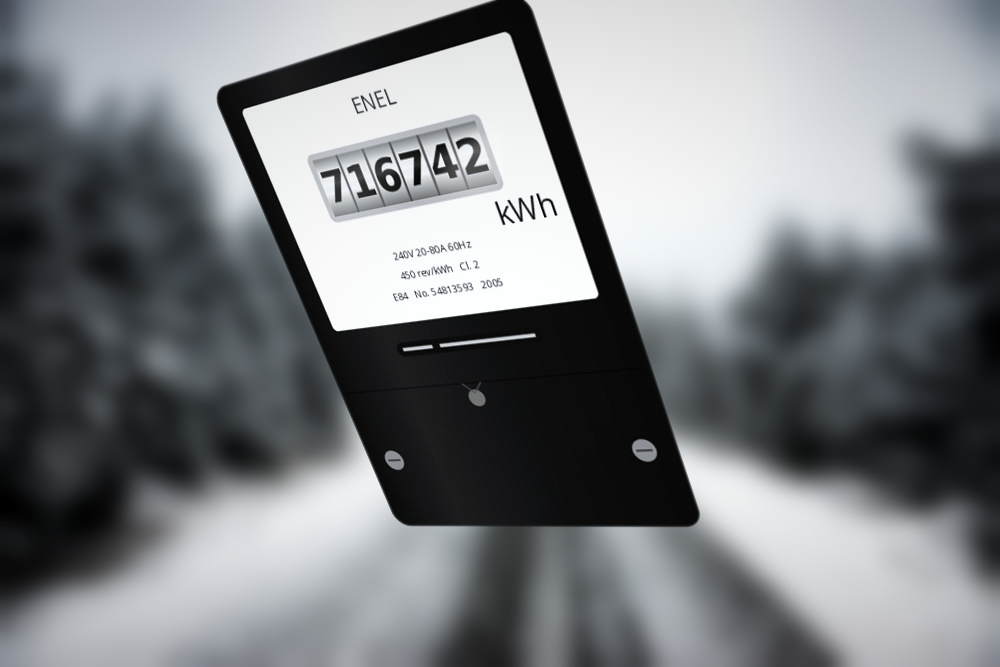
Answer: 716742 kWh
